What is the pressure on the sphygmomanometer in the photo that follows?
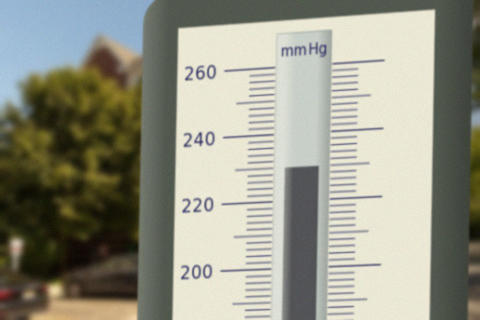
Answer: 230 mmHg
